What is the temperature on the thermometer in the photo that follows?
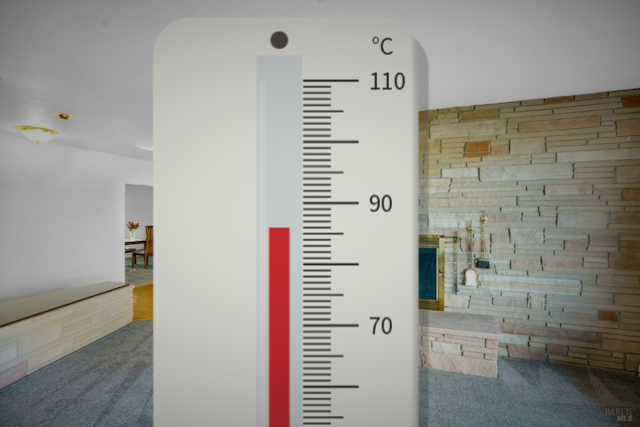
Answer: 86 °C
